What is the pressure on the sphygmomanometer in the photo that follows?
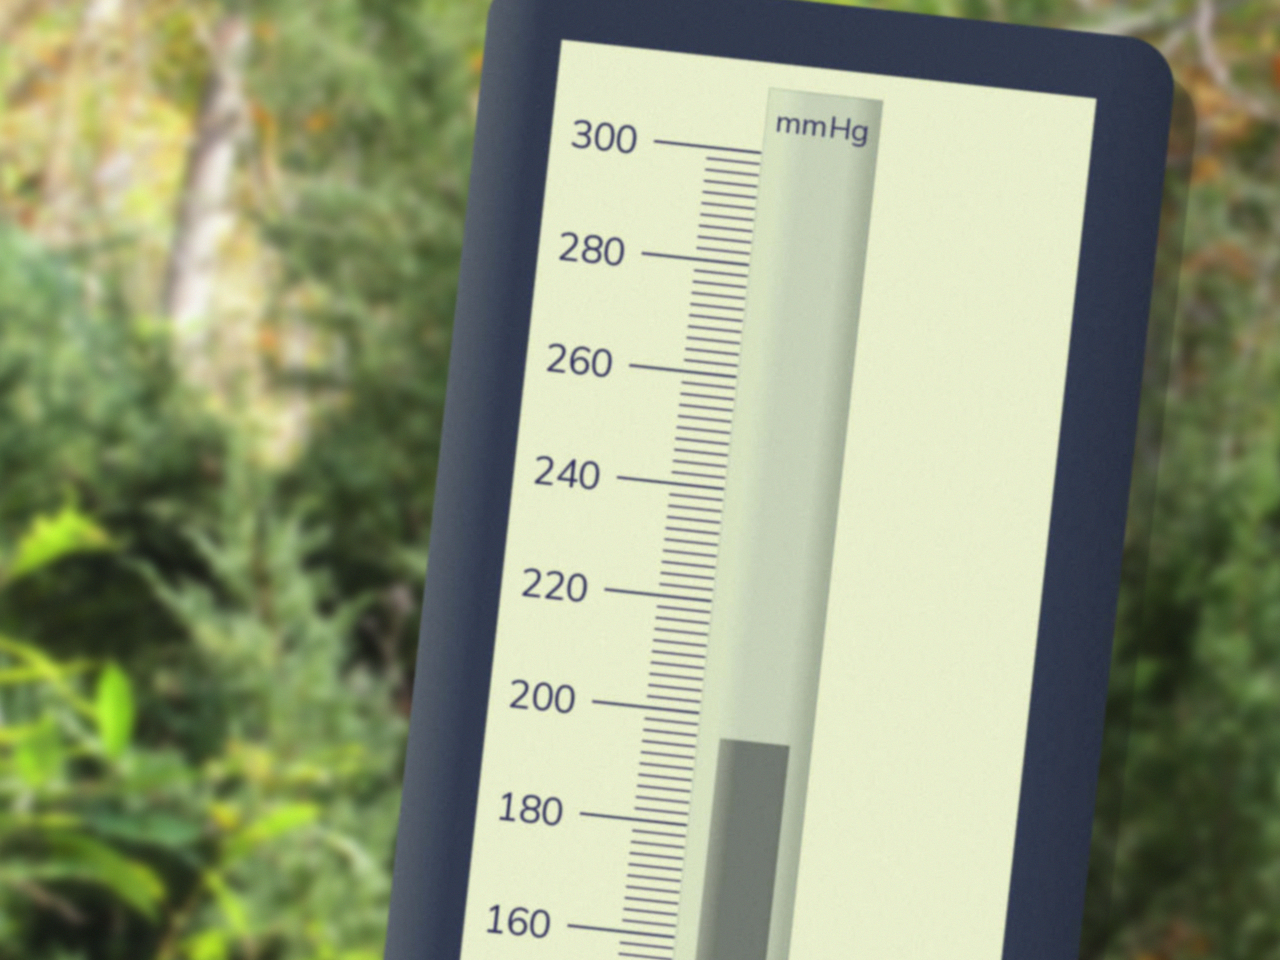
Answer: 196 mmHg
